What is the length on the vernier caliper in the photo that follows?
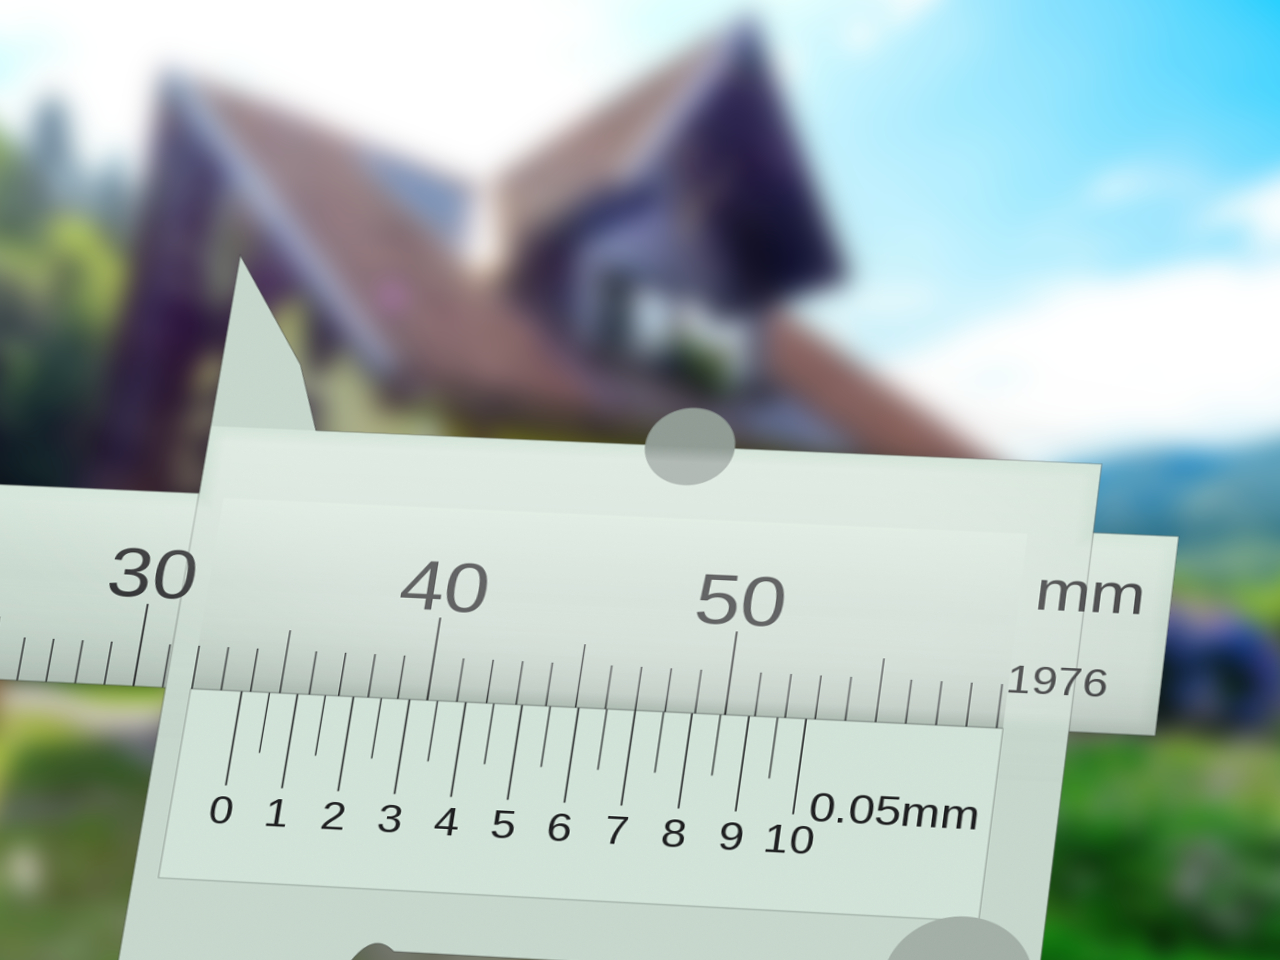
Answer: 33.70 mm
